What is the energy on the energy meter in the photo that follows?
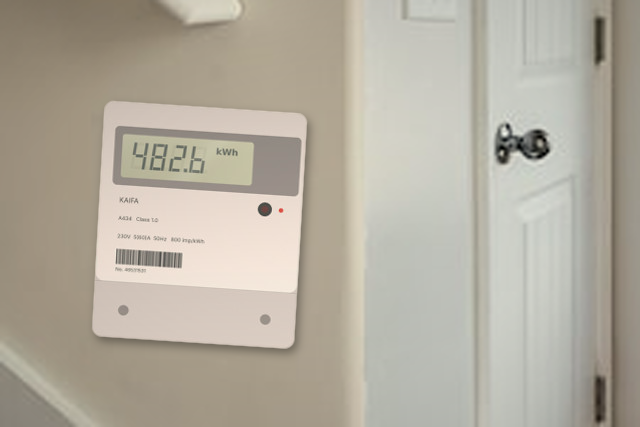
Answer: 482.6 kWh
